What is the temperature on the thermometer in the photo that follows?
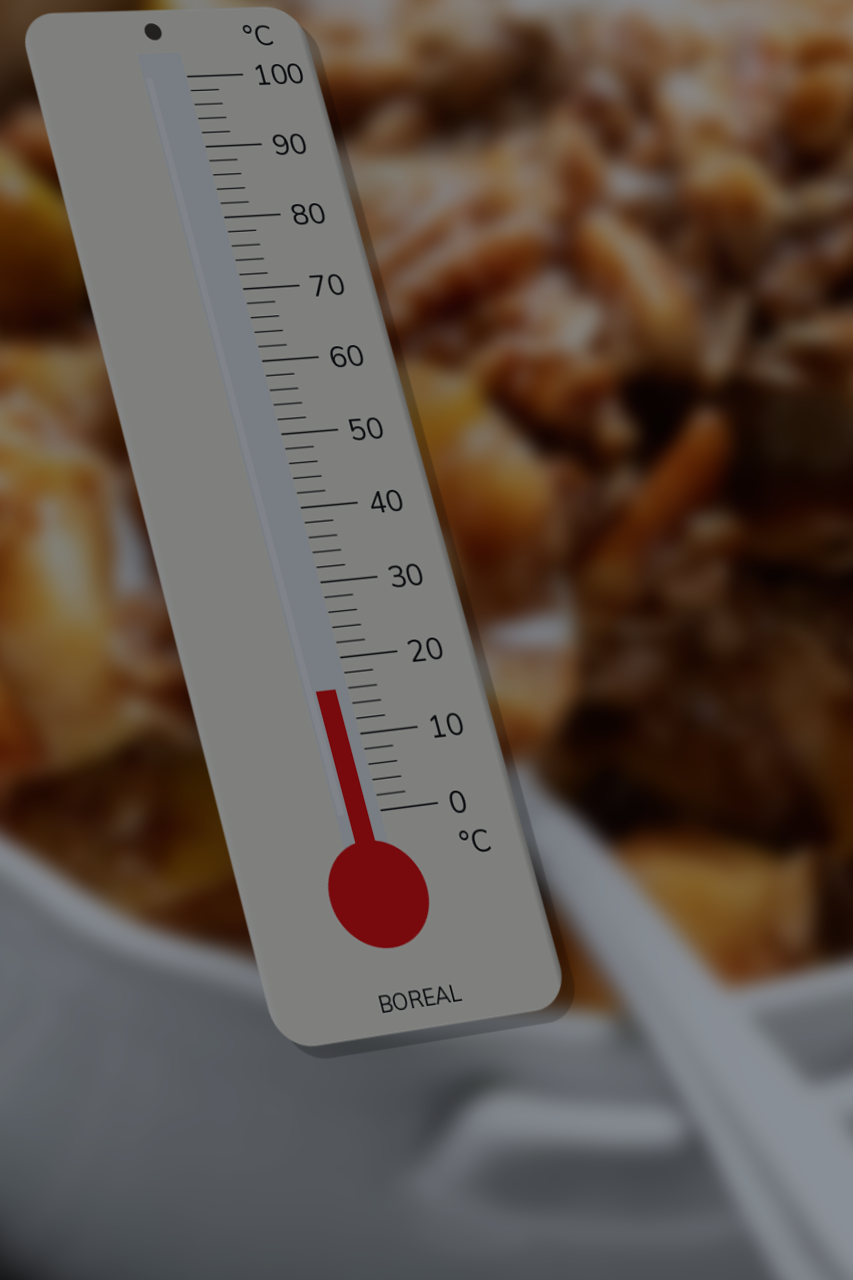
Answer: 16 °C
